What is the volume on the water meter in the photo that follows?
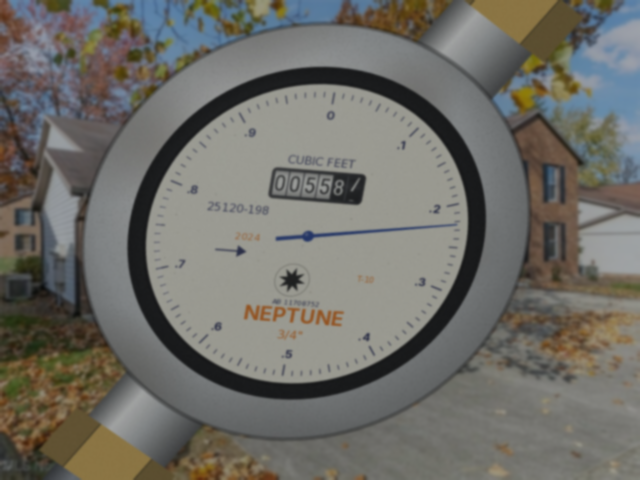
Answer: 5587.22 ft³
